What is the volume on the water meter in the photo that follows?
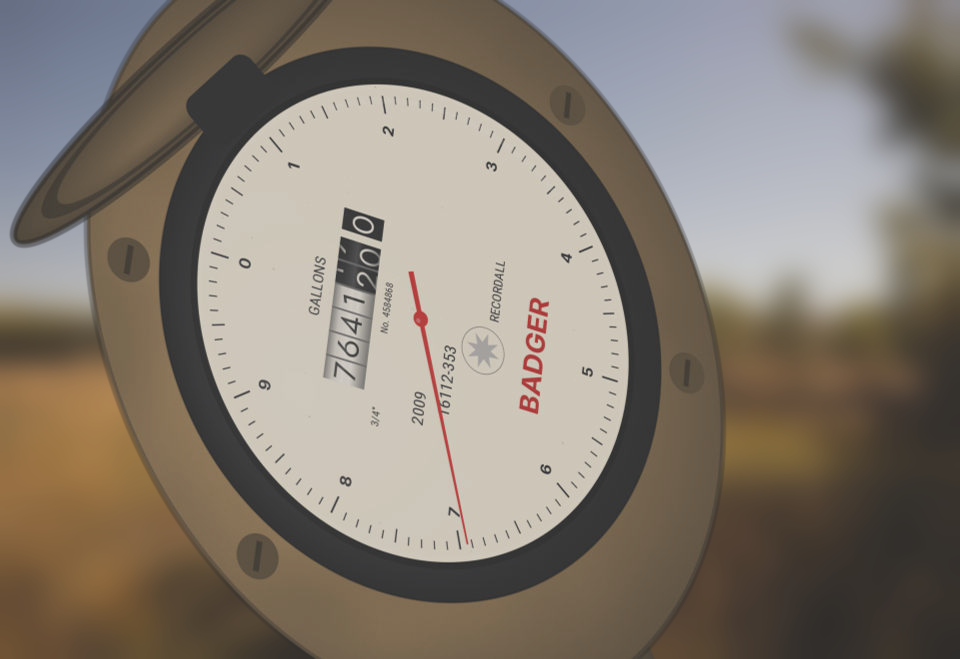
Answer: 7641196.9 gal
